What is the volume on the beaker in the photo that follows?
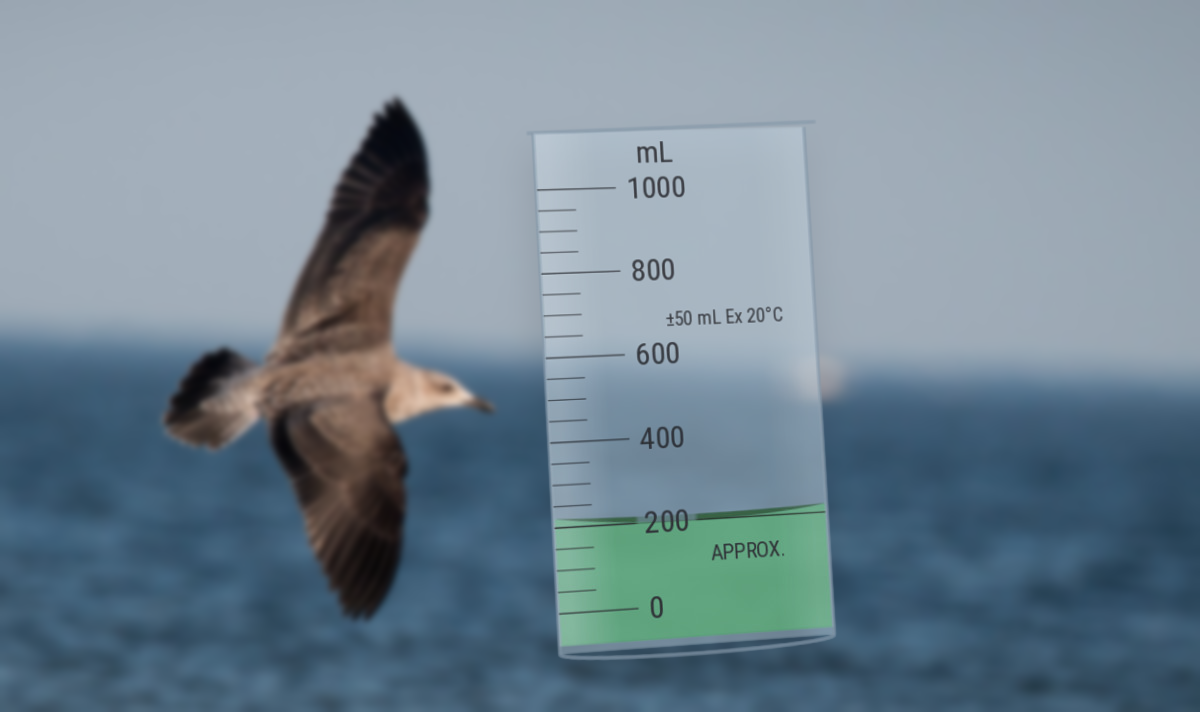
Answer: 200 mL
